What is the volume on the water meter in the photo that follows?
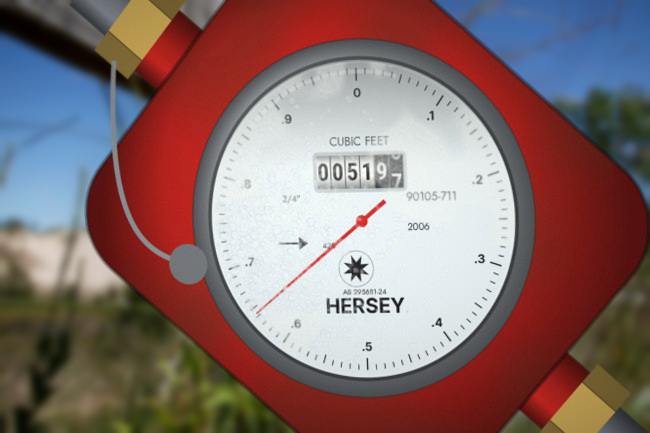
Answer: 5196.64 ft³
